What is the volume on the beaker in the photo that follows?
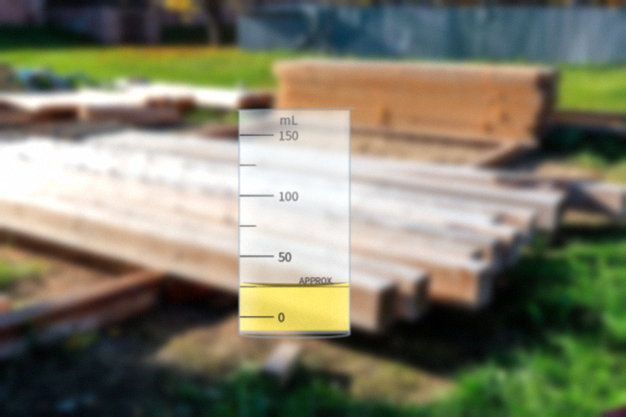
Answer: 25 mL
